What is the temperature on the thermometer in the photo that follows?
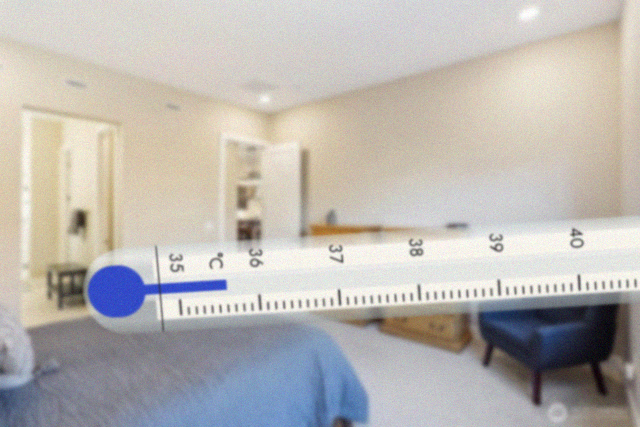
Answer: 35.6 °C
